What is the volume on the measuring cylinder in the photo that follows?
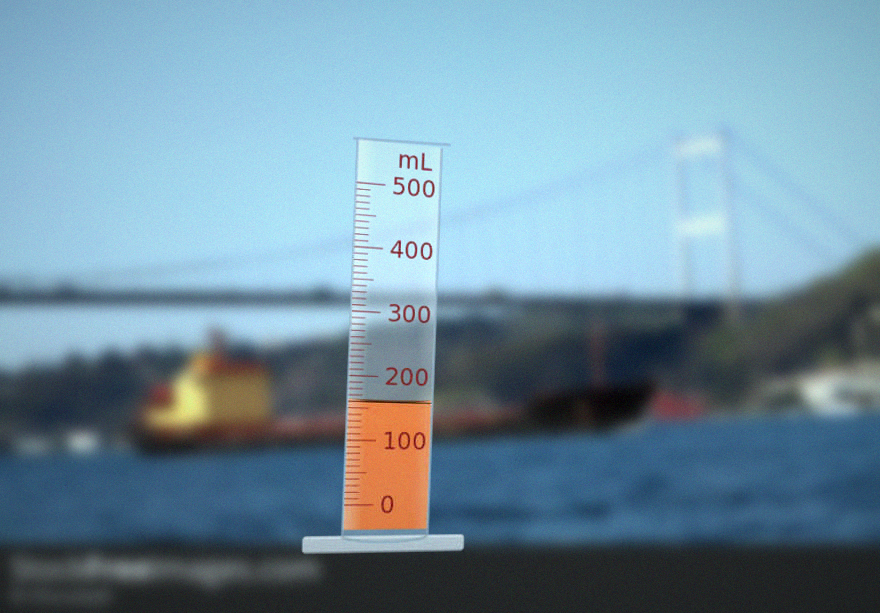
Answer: 160 mL
